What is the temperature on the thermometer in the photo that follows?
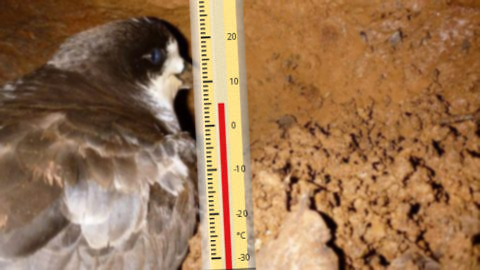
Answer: 5 °C
